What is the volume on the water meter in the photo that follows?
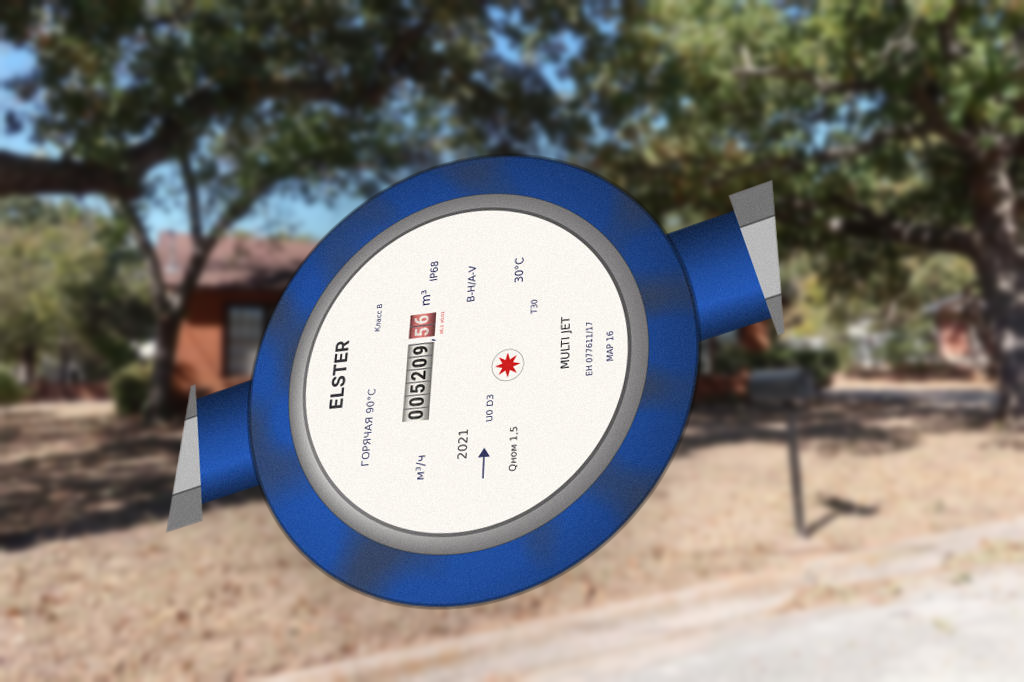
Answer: 5209.56 m³
